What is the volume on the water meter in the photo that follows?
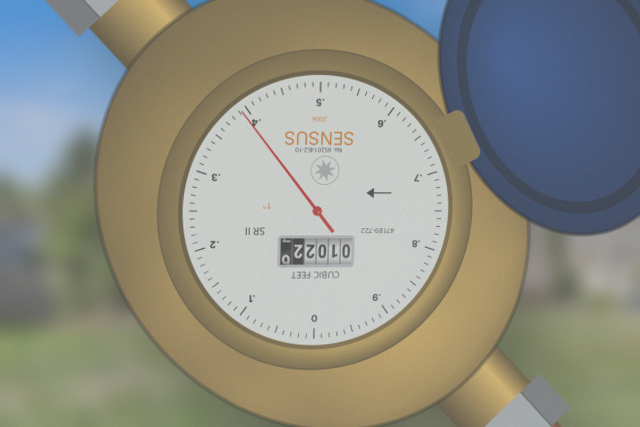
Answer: 10226.39 ft³
